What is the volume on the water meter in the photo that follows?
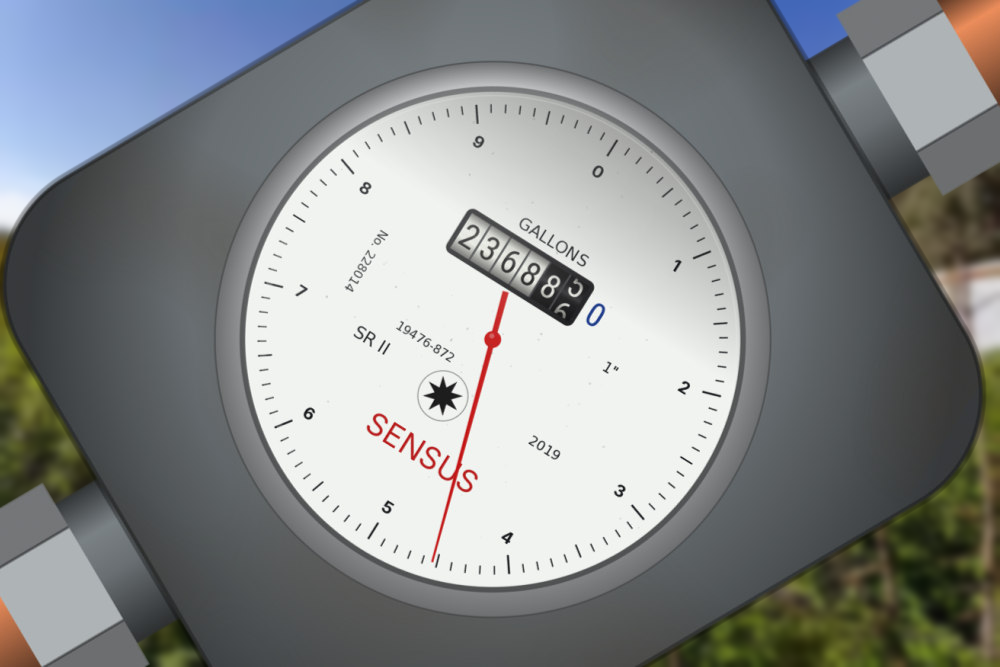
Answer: 2368854.5 gal
